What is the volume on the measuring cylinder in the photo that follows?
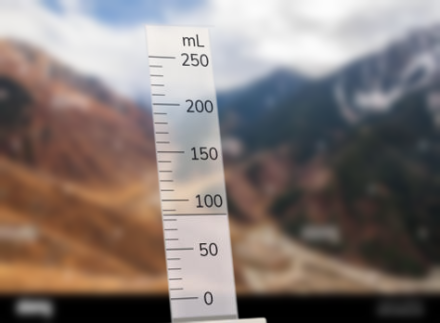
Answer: 85 mL
